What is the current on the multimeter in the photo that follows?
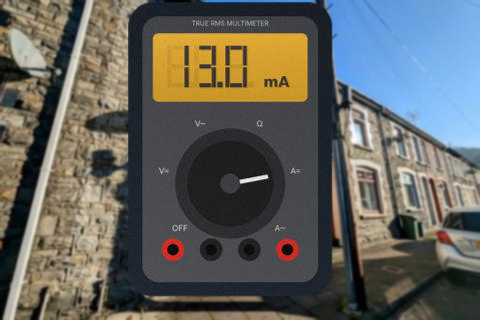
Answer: 13.0 mA
